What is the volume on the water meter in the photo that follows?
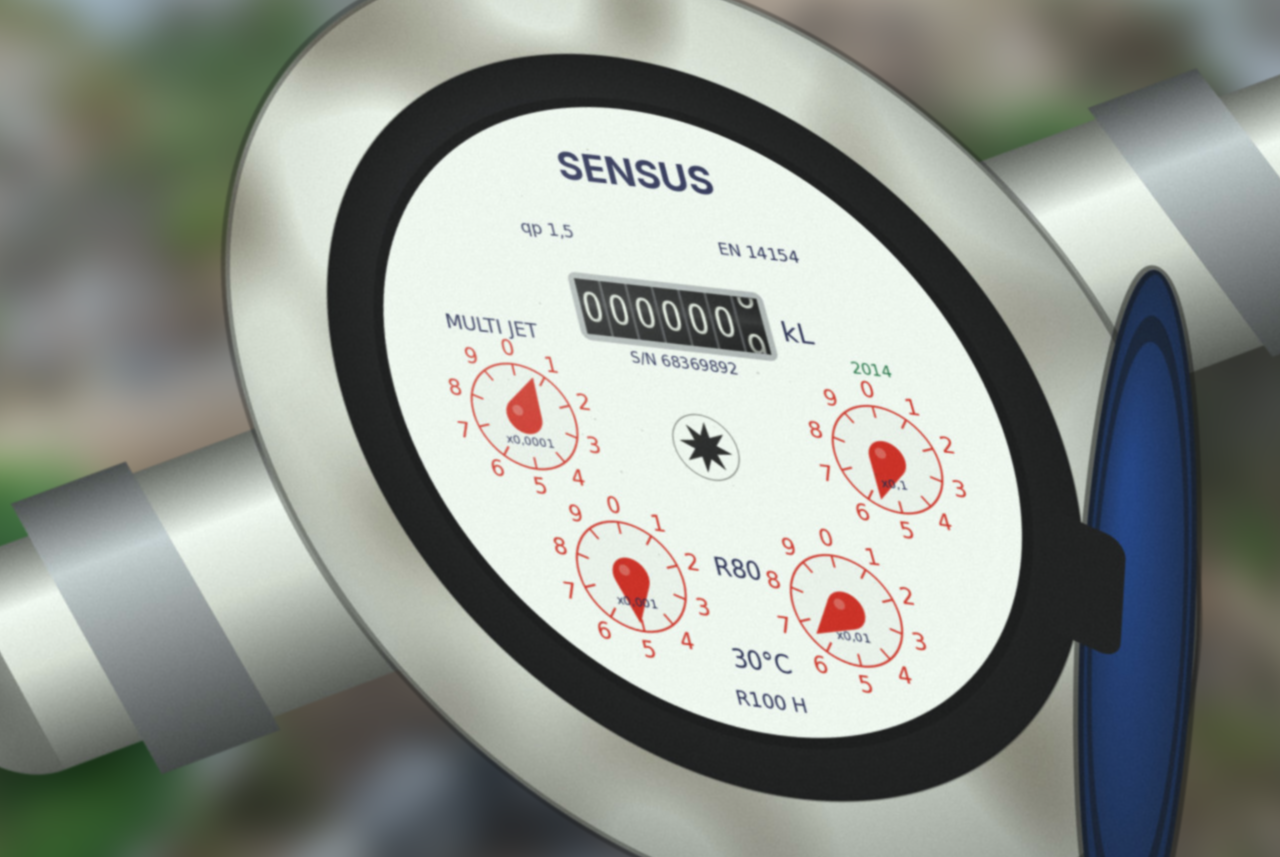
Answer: 8.5650 kL
